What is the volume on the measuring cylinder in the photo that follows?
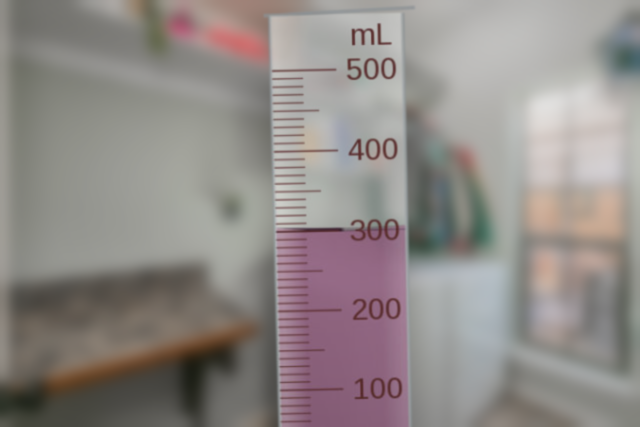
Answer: 300 mL
